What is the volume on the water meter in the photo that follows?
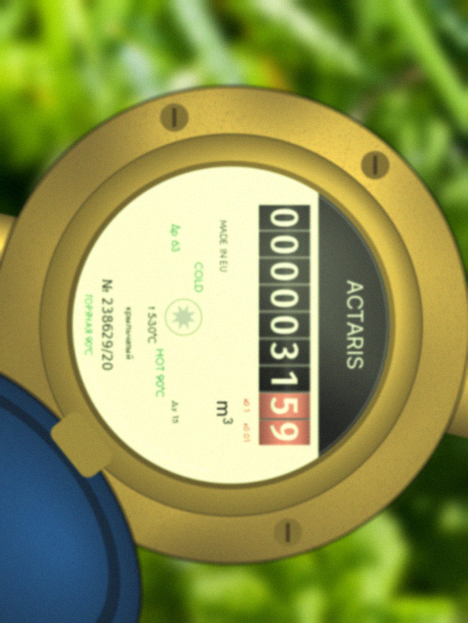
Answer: 31.59 m³
